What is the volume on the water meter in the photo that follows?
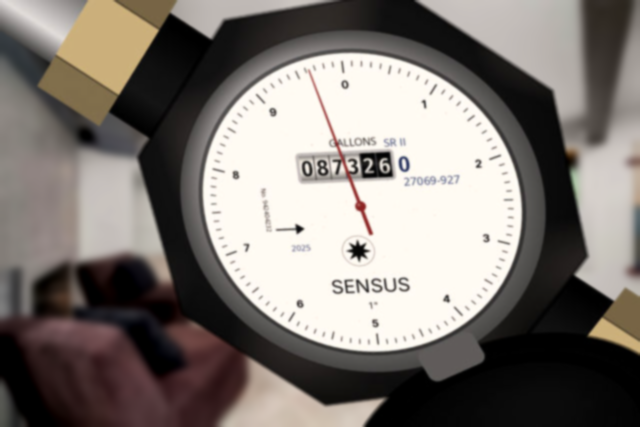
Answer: 873259.6 gal
